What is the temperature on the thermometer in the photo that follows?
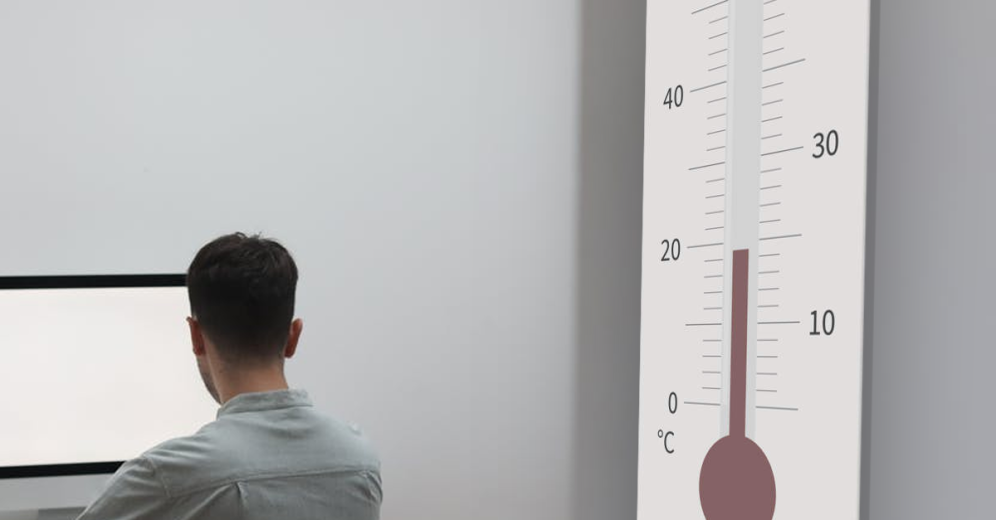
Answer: 19 °C
